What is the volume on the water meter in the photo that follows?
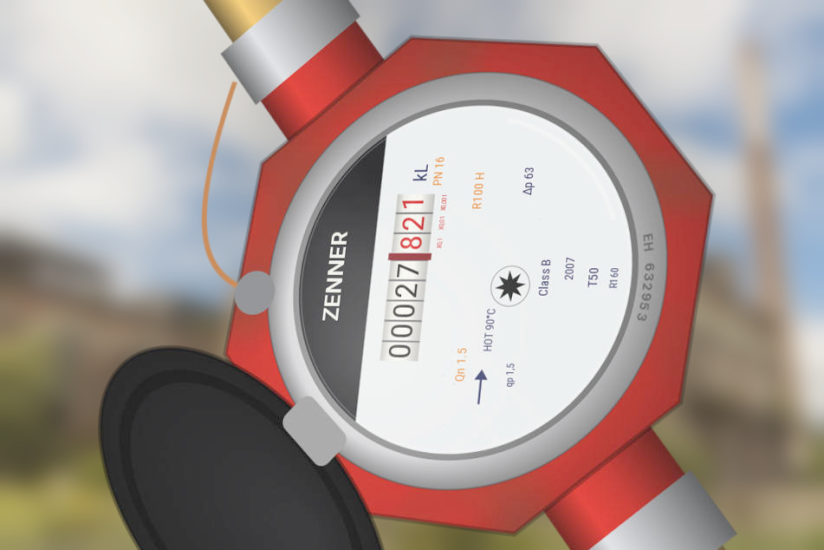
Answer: 27.821 kL
